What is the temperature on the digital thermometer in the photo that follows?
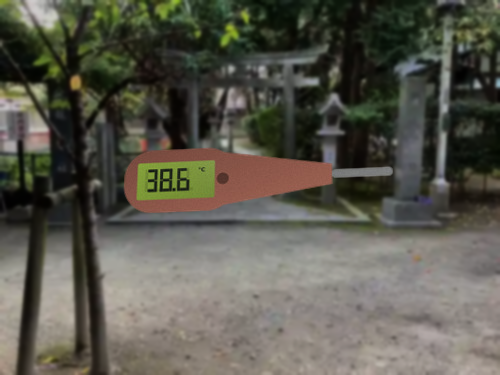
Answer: 38.6 °C
